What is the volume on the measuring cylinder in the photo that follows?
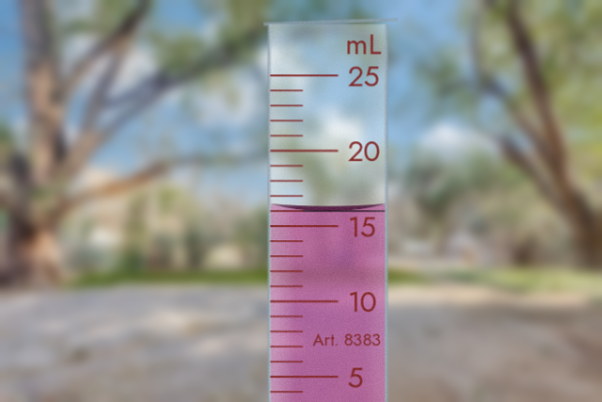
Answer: 16 mL
